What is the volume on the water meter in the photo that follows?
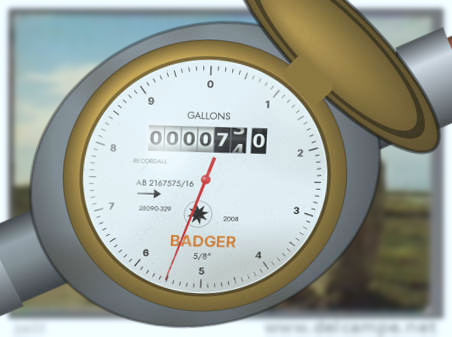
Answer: 735.5 gal
